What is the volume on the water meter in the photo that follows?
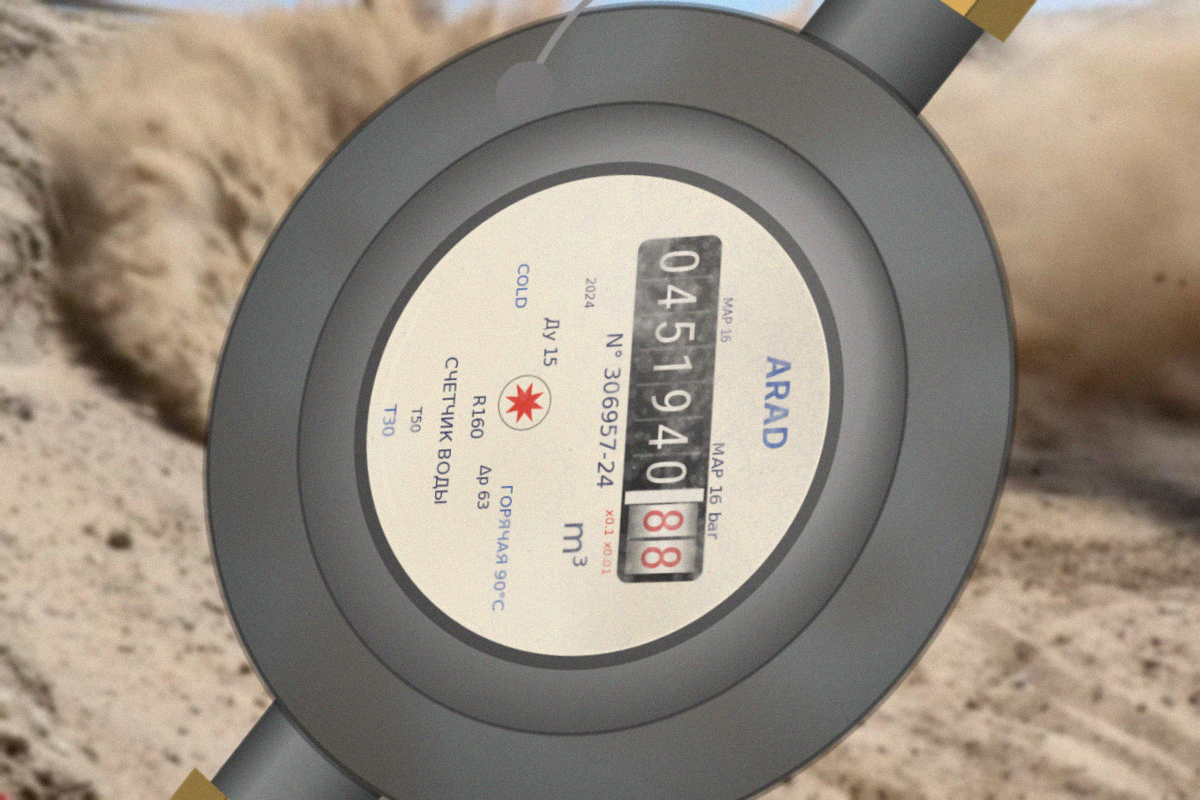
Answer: 451940.88 m³
